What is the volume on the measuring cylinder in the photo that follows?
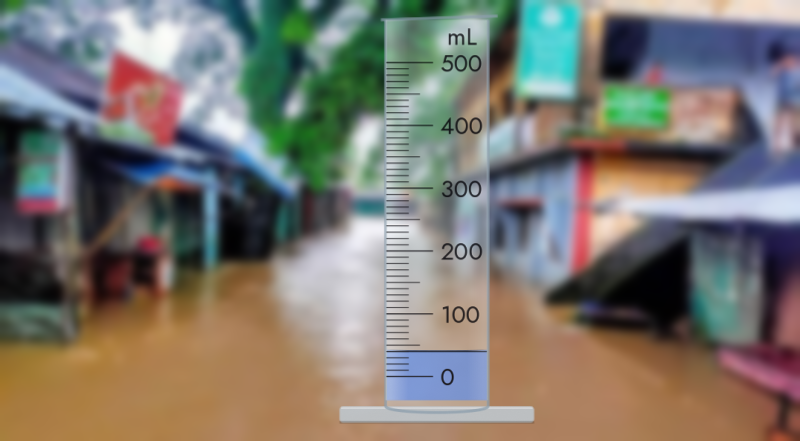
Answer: 40 mL
